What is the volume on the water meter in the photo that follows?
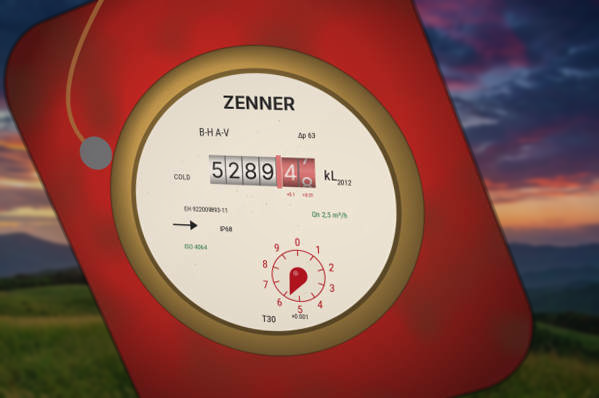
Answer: 5289.475 kL
